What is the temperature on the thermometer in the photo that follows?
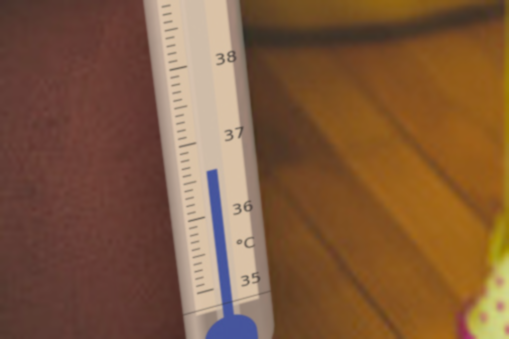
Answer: 36.6 °C
